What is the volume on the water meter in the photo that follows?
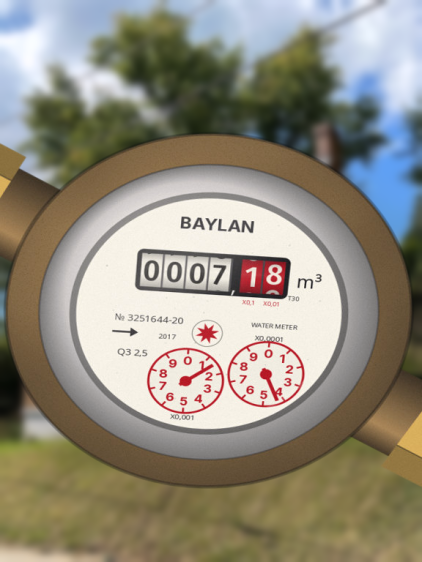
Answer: 7.1814 m³
